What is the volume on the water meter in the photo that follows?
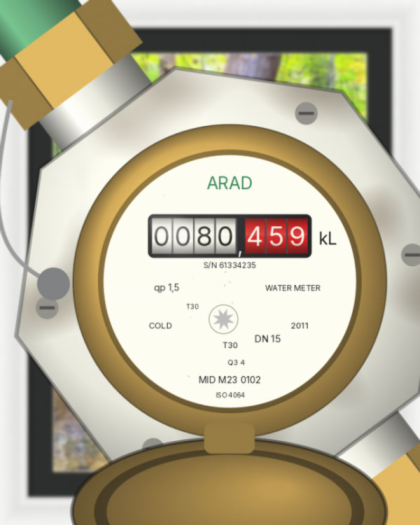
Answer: 80.459 kL
